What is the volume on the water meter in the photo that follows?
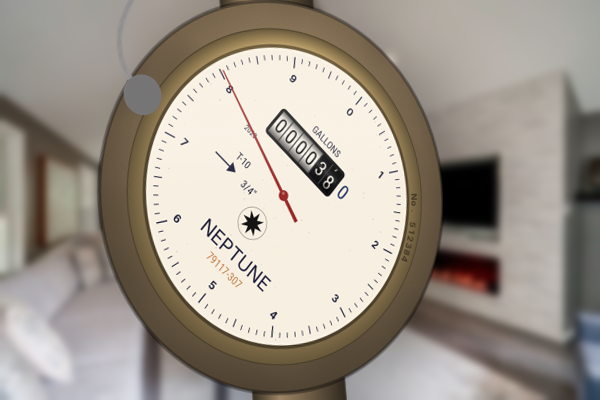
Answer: 378.0 gal
